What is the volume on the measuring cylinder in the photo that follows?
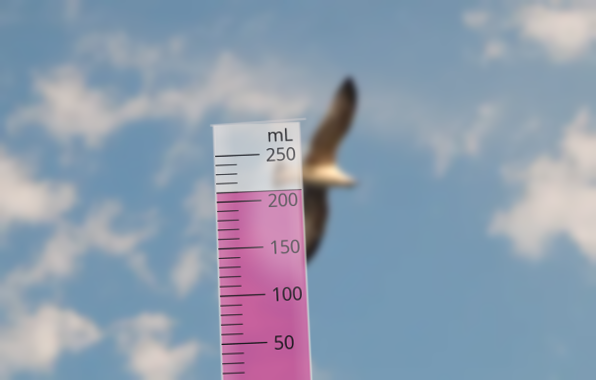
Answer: 210 mL
